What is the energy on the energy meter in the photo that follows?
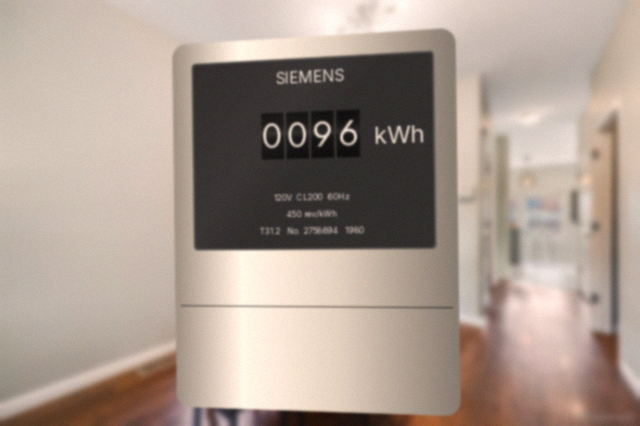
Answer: 96 kWh
